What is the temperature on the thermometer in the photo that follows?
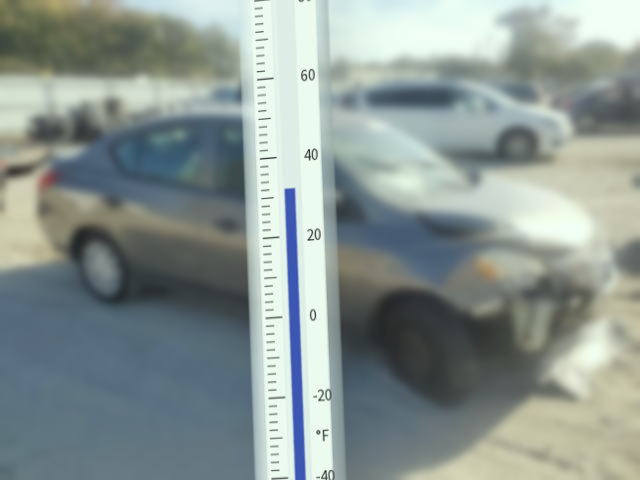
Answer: 32 °F
